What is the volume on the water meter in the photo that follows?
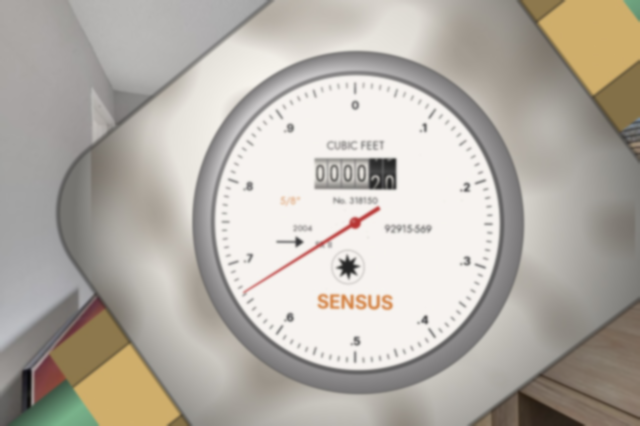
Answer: 19.66 ft³
